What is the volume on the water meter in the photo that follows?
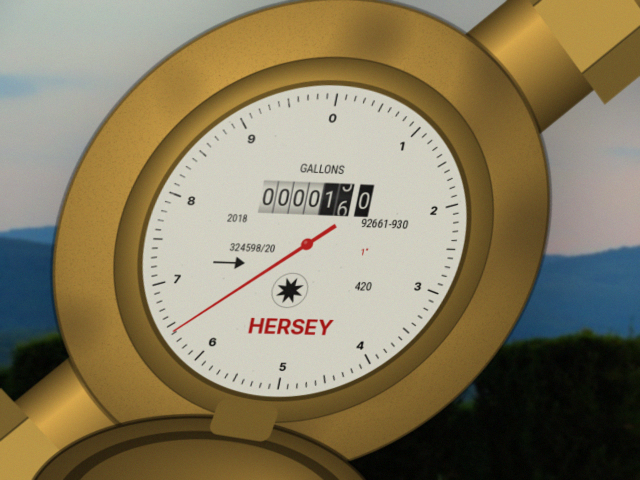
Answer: 156.4 gal
